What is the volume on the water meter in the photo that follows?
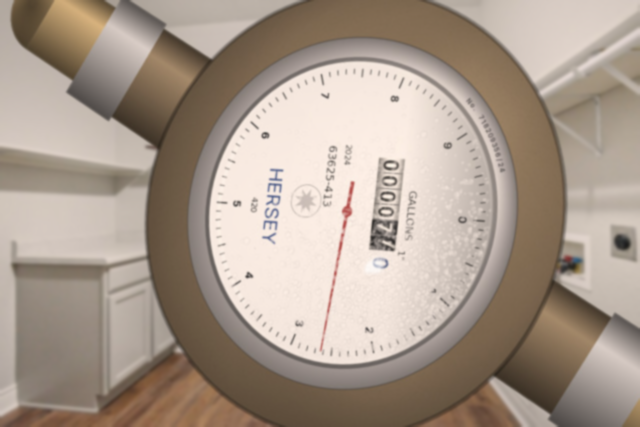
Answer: 772.6 gal
